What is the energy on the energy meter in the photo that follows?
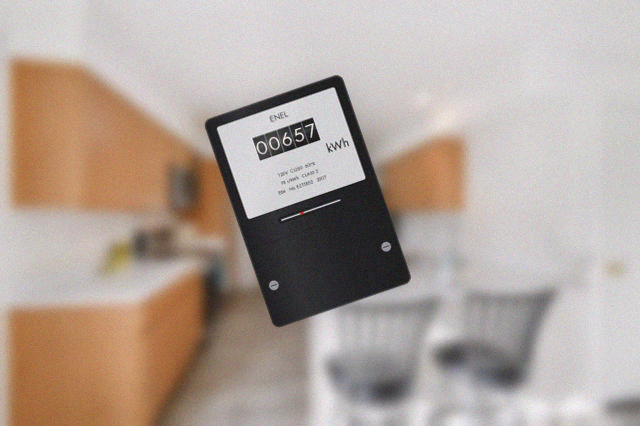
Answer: 657 kWh
